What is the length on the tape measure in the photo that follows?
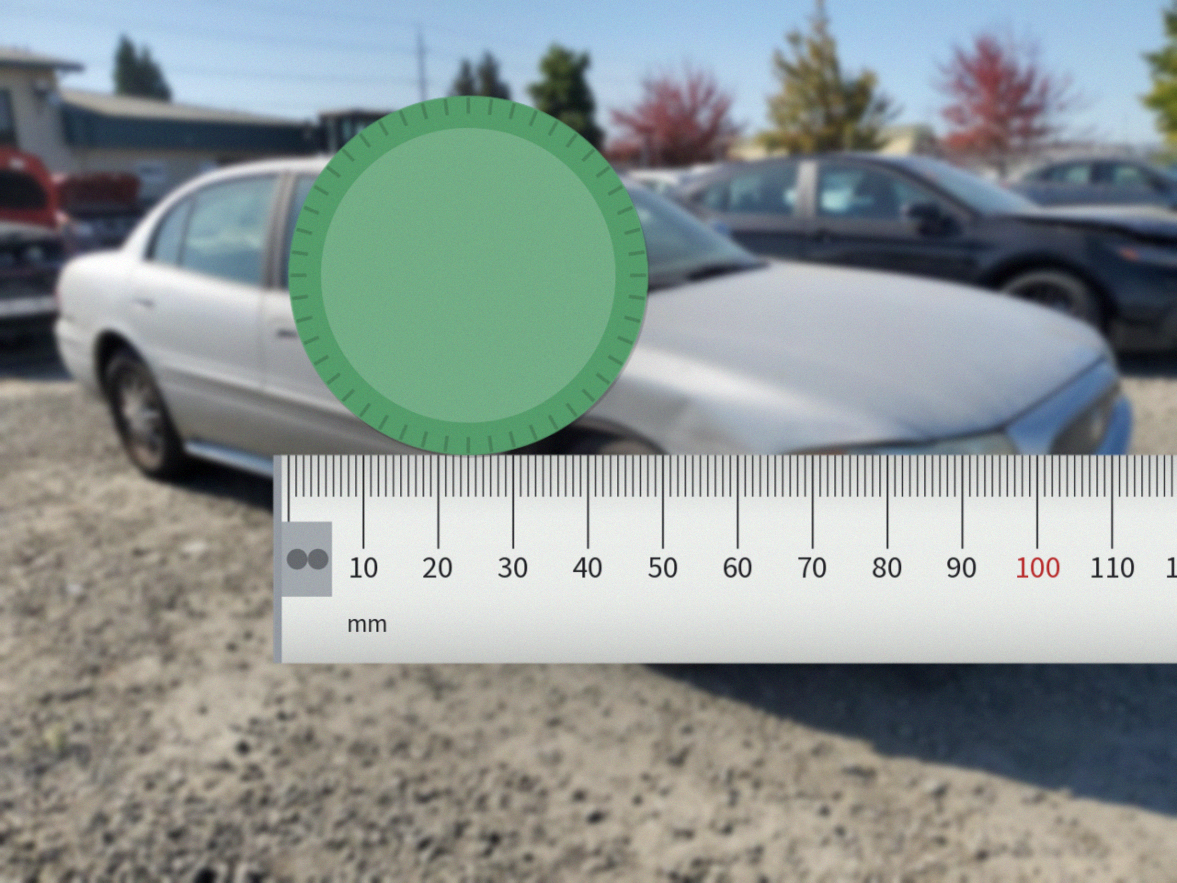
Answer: 48 mm
